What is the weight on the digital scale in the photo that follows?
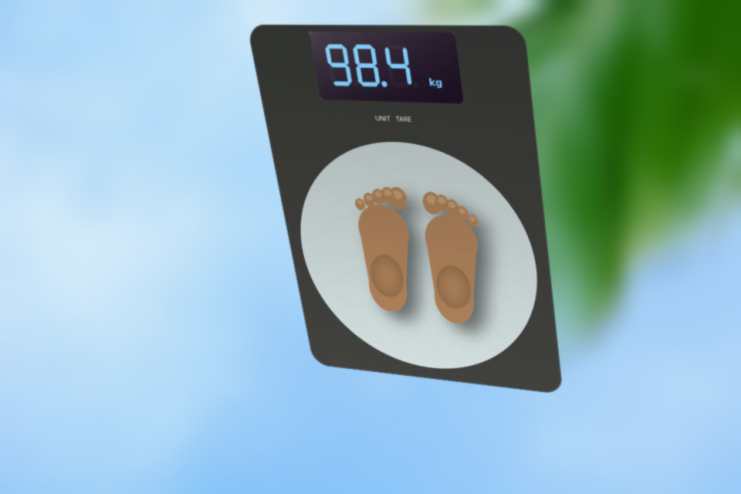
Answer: 98.4 kg
